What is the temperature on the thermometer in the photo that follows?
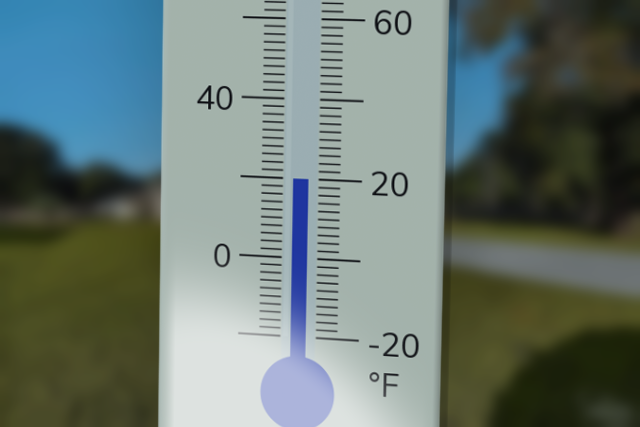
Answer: 20 °F
